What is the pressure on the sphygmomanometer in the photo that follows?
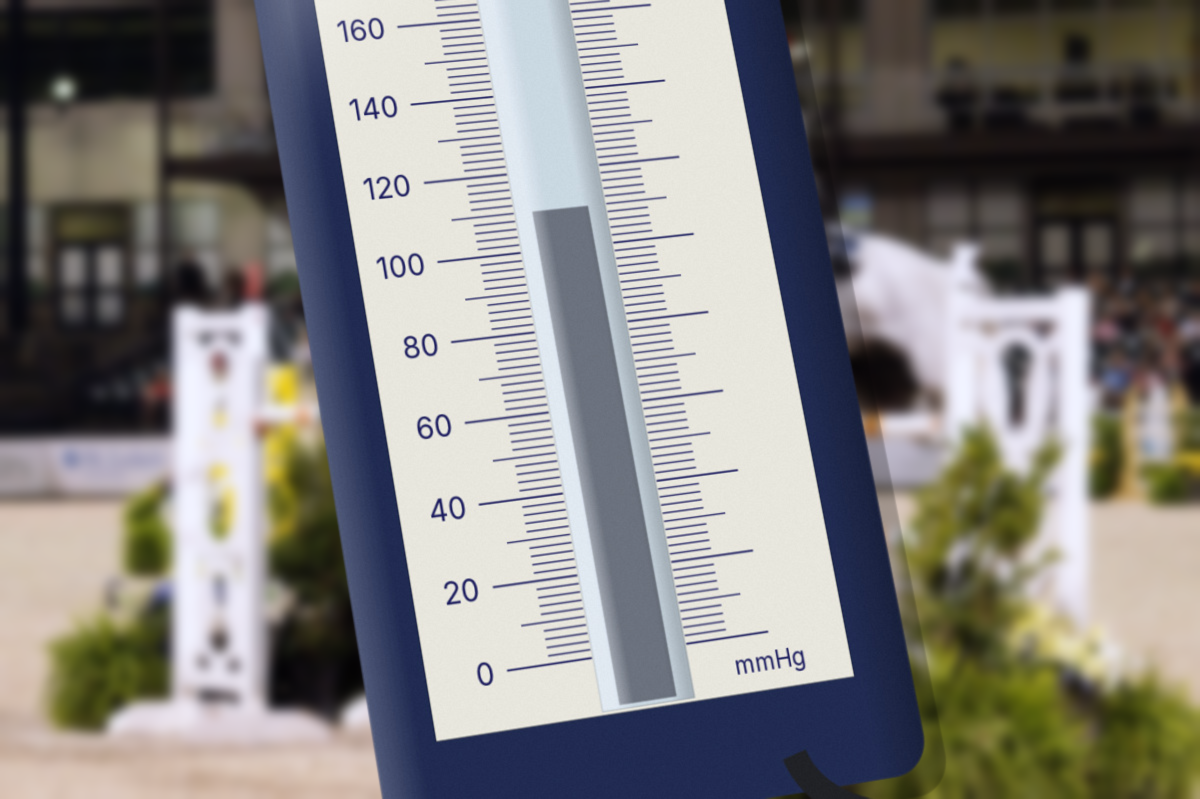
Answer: 110 mmHg
